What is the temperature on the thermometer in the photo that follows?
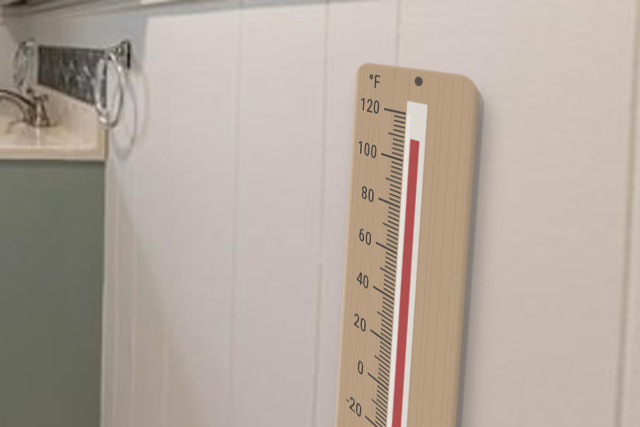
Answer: 110 °F
